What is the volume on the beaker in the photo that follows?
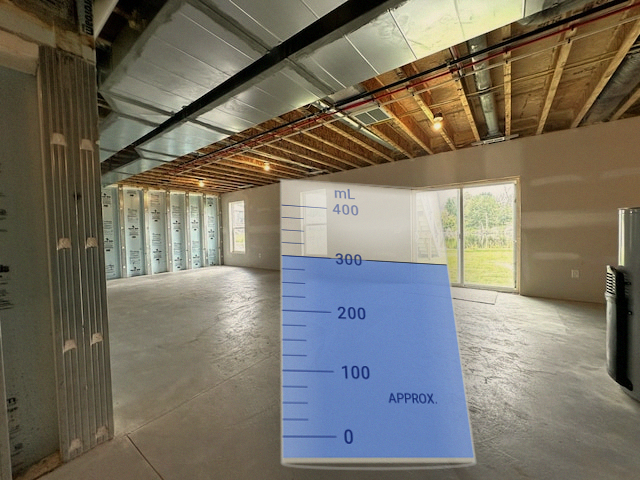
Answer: 300 mL
